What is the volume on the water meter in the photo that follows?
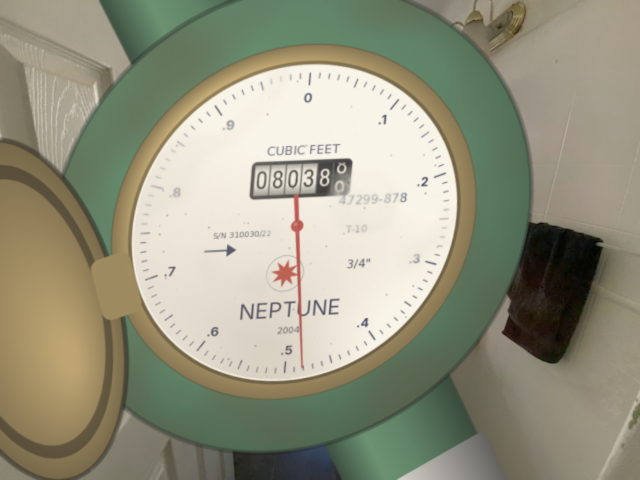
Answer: 80388.48 ft³
